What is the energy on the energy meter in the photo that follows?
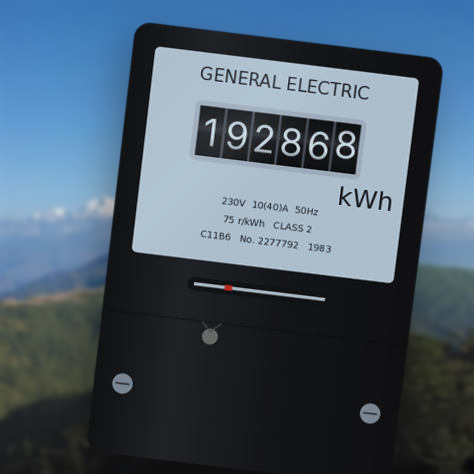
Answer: 192868 kWh
